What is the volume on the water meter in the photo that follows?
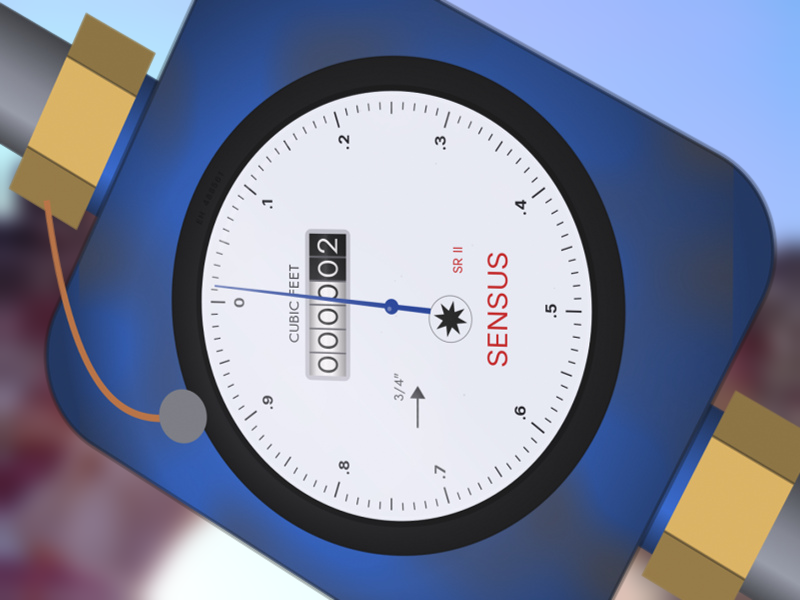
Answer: 2.01 ft³
